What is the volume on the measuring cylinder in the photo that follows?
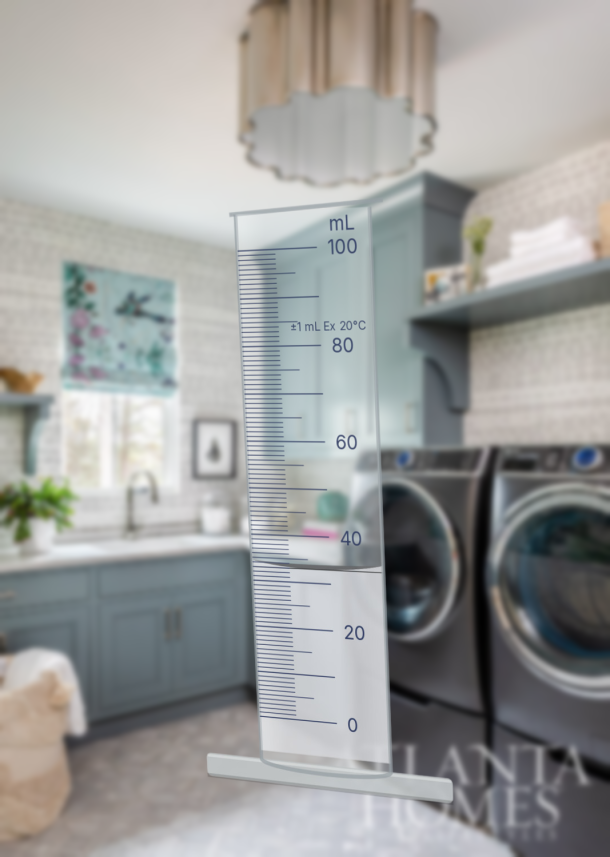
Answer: 33 mL
